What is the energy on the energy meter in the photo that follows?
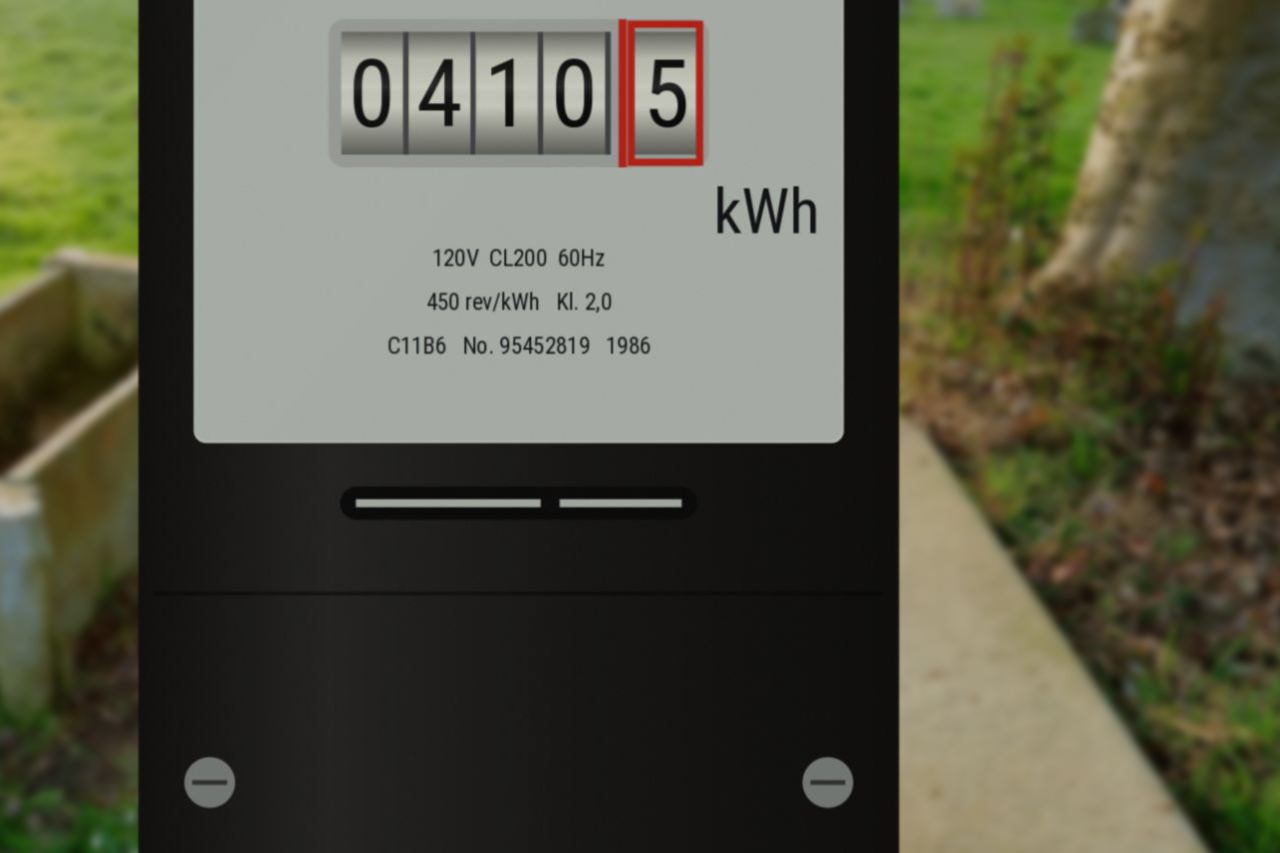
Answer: 410.5 kWh
